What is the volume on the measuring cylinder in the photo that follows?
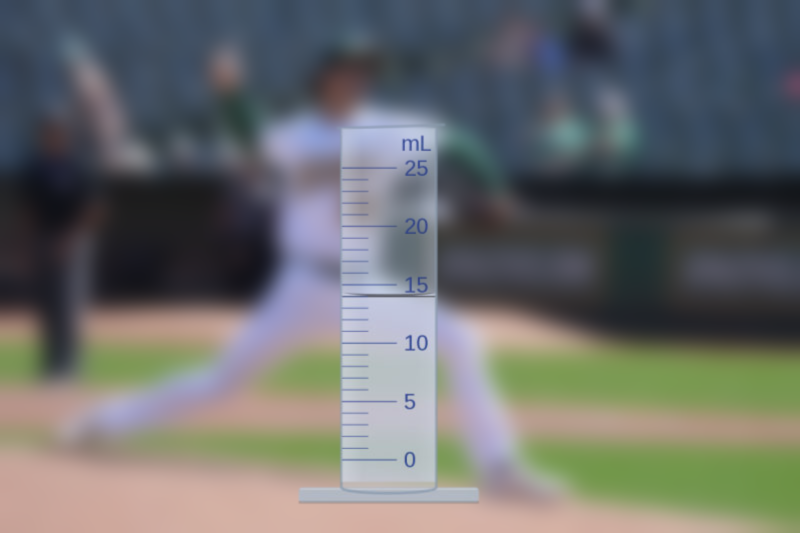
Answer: 14 mL
